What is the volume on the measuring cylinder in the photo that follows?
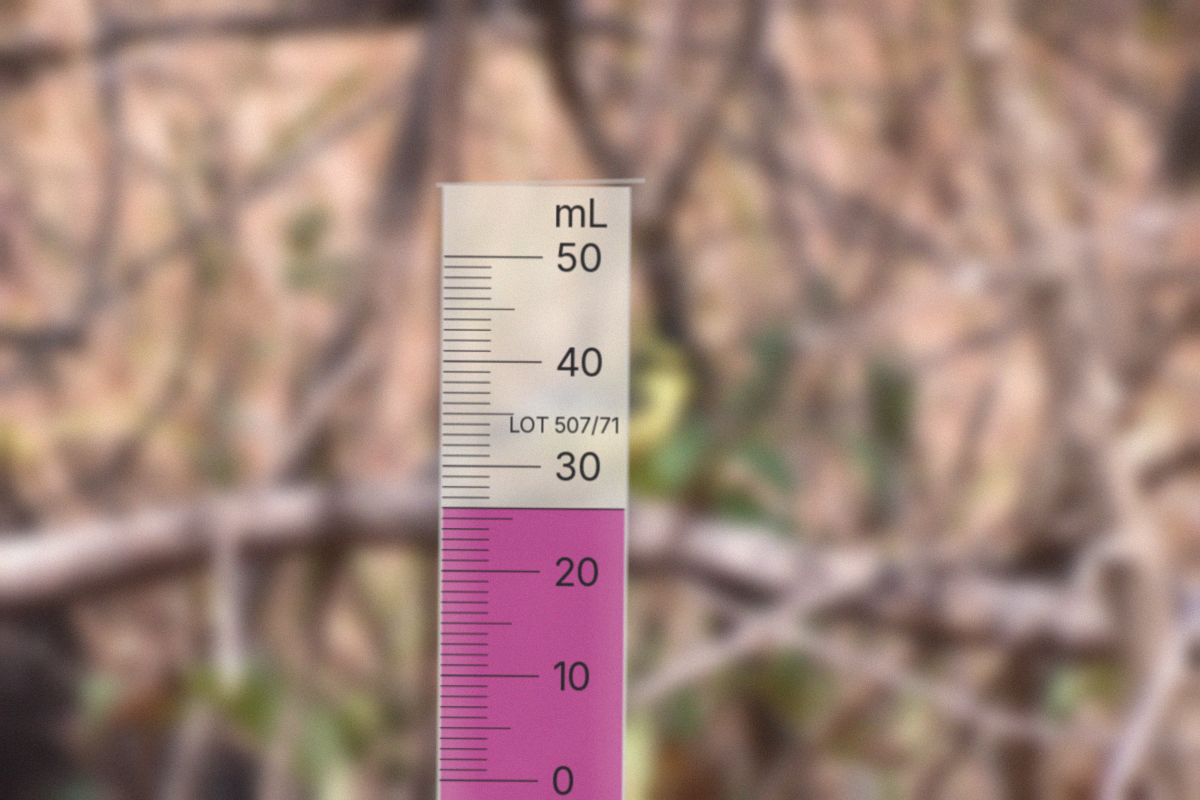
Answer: 26 mL
